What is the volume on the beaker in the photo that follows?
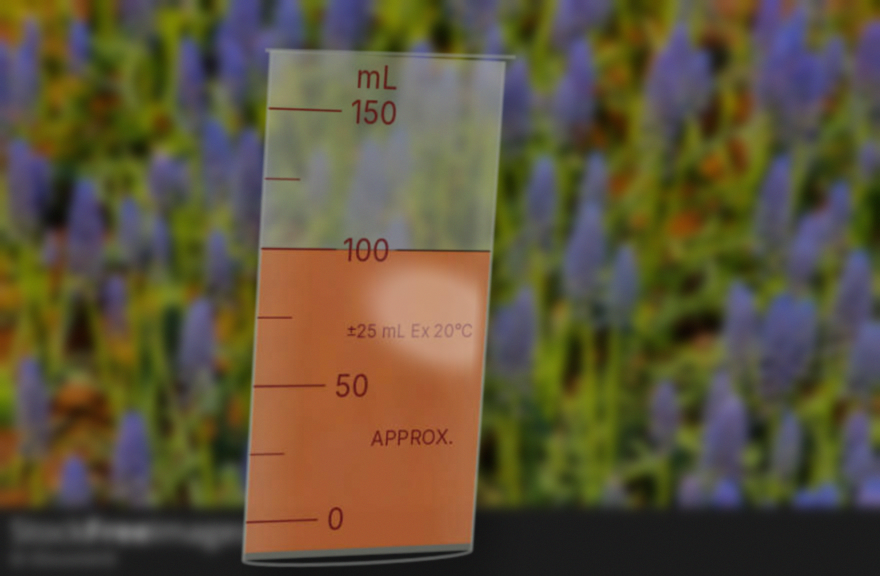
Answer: 100 mL
